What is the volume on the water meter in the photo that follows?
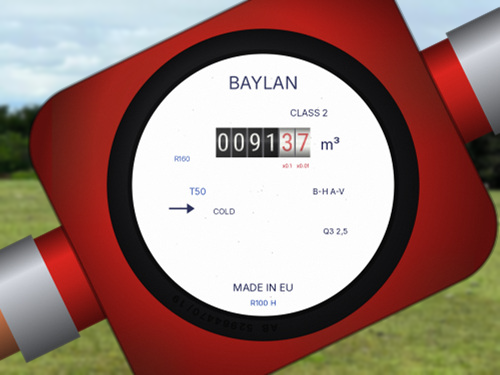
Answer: 91.37 m³
